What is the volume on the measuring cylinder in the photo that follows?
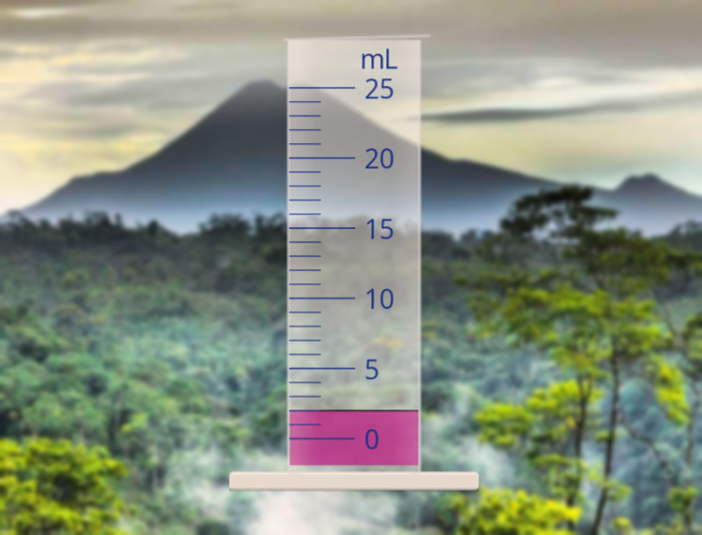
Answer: 2 mL
